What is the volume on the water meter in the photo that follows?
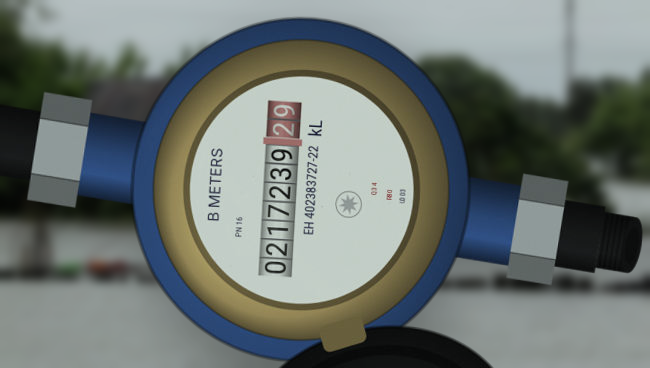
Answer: 217239.29 kL
